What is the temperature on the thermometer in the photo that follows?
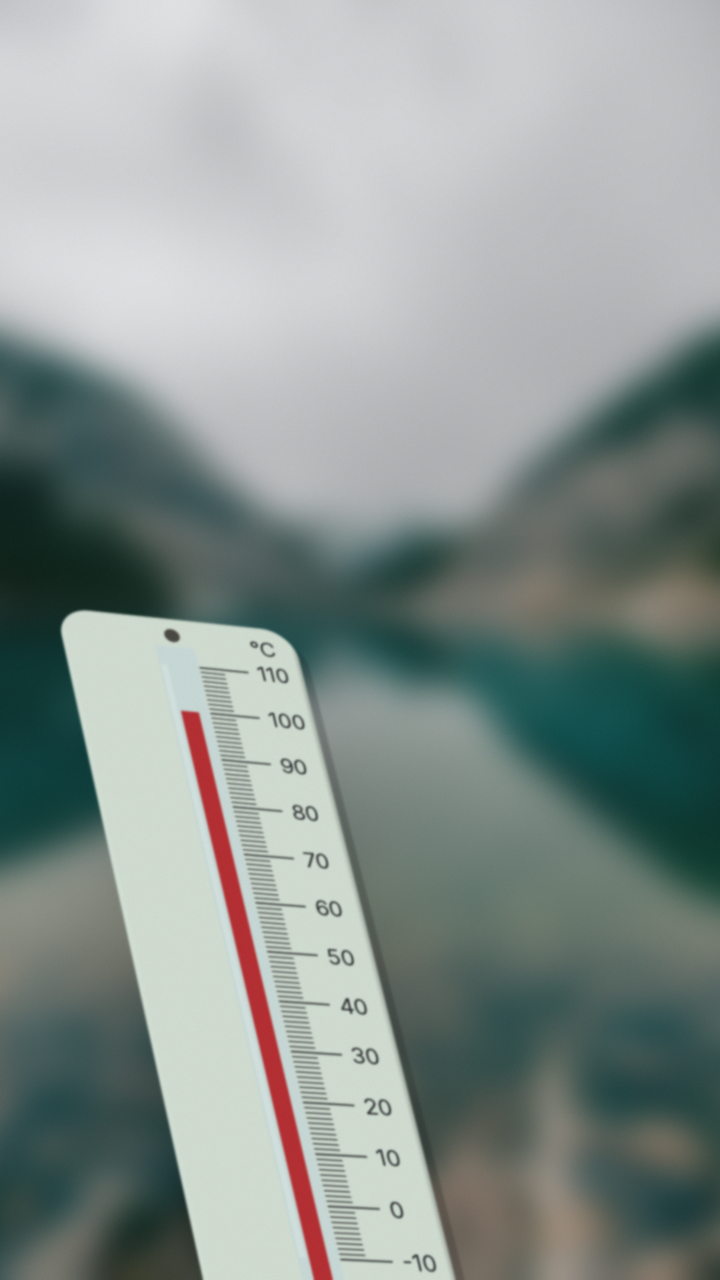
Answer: 100 °C
